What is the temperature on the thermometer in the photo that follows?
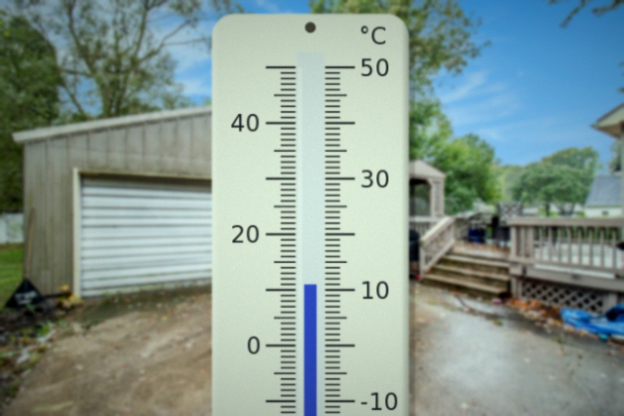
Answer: 11 °C
